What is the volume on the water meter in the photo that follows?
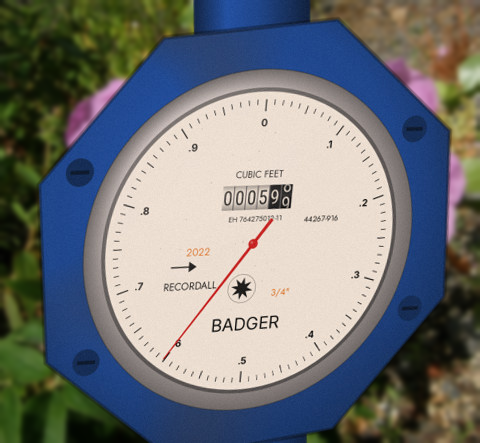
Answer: 598.60 ft³
